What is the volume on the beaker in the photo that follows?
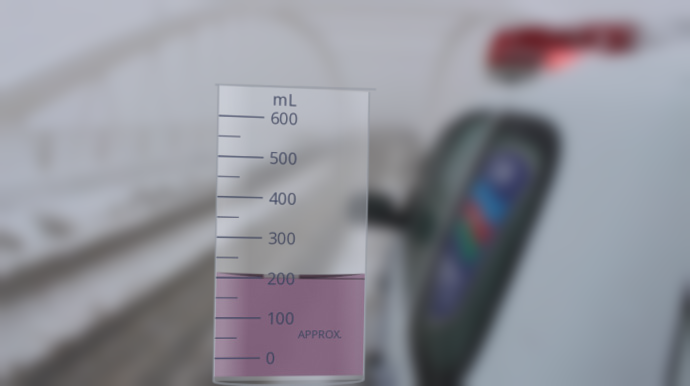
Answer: 200 mL
